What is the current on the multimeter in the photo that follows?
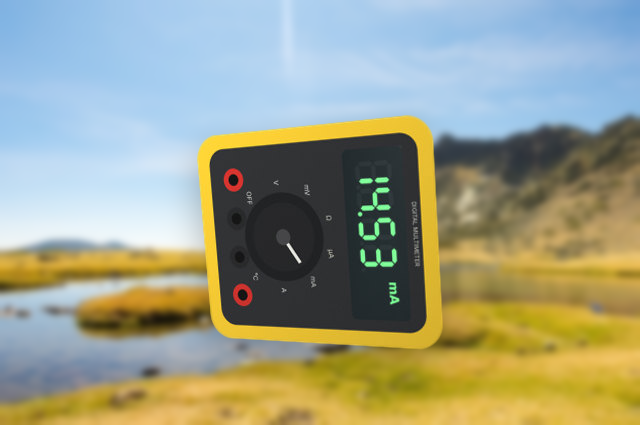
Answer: 14.53 mA
